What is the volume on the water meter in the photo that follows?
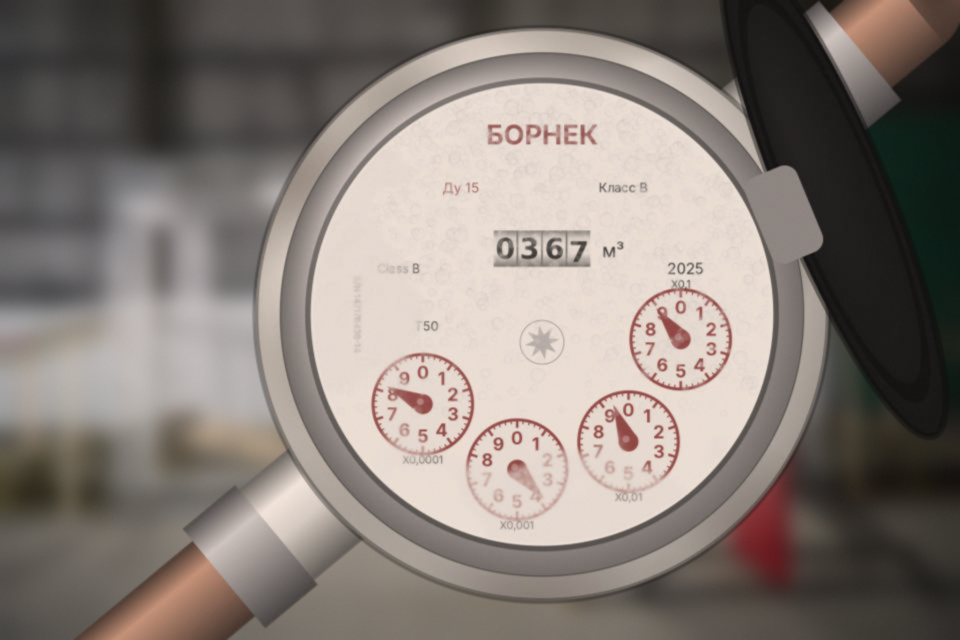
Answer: 366.8938 m³
